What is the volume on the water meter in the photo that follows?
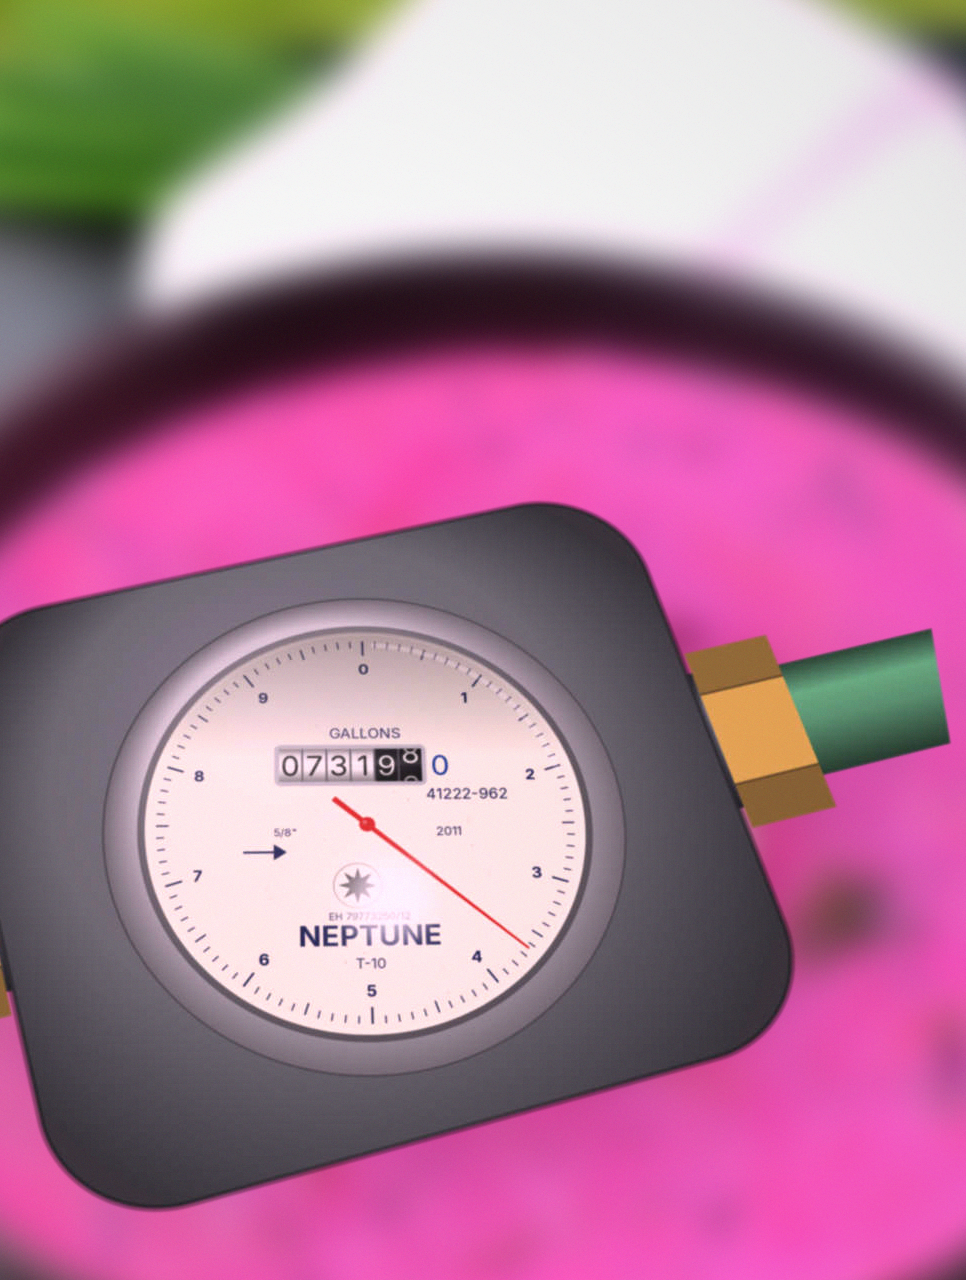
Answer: 731983.6 gal
